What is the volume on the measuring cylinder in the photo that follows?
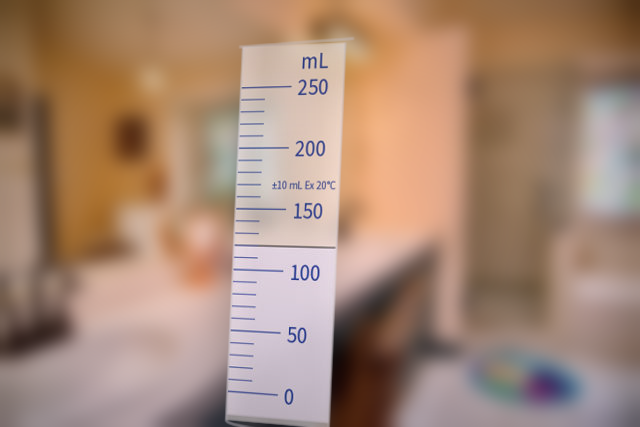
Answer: 120 mL
